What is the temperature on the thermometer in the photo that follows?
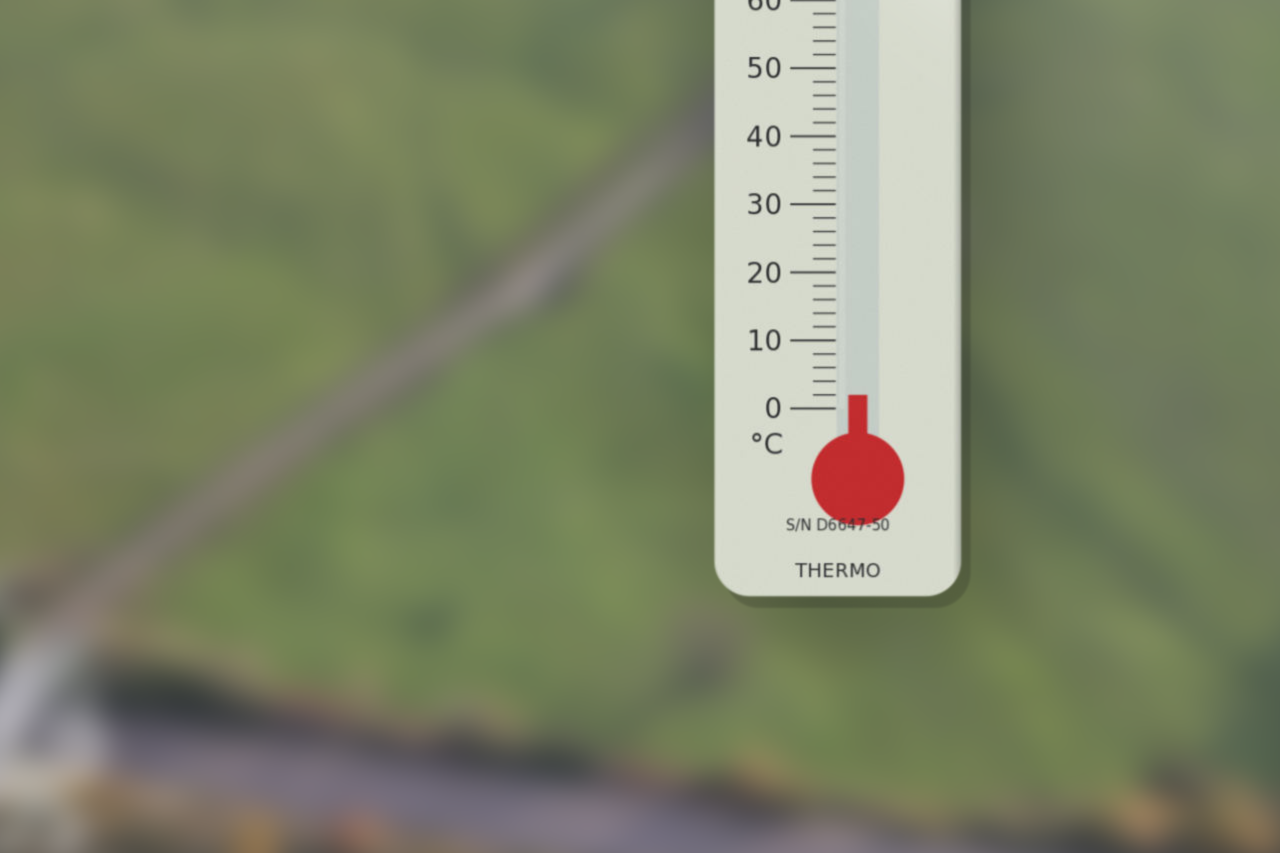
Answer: 2 °C
